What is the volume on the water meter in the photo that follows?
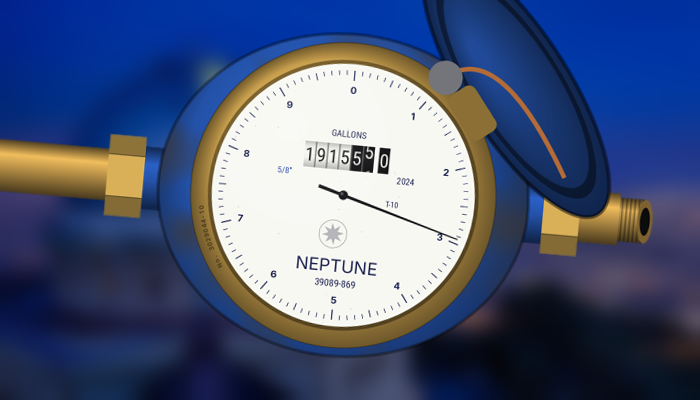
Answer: 1915552.9 gal
